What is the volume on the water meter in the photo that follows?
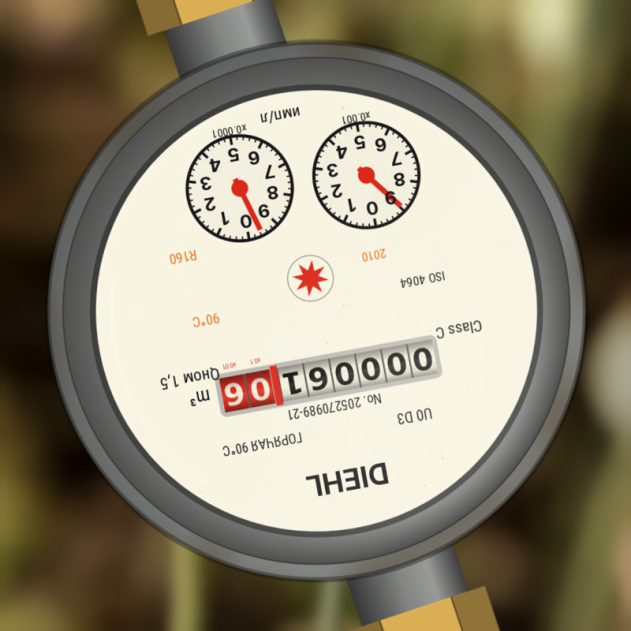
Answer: 61.0689 m³
